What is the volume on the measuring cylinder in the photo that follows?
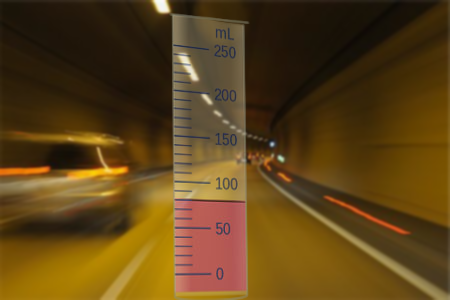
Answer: 80 mL
